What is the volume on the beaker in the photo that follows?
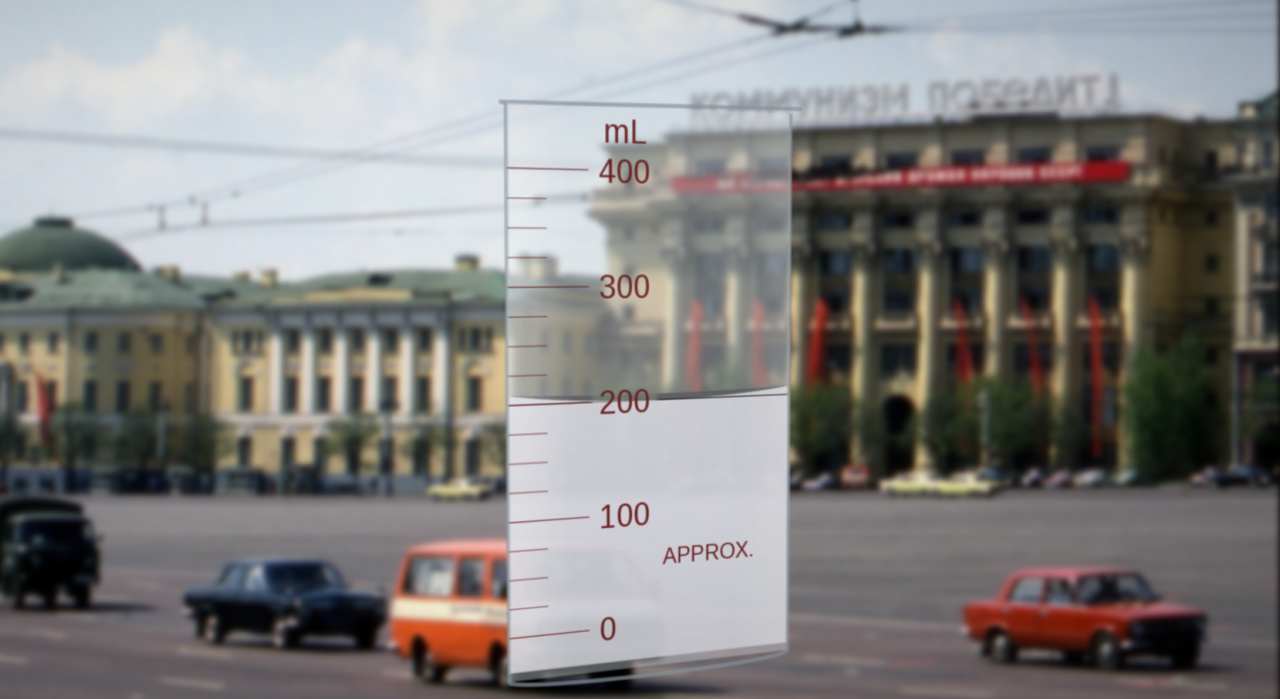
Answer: 200 mL
